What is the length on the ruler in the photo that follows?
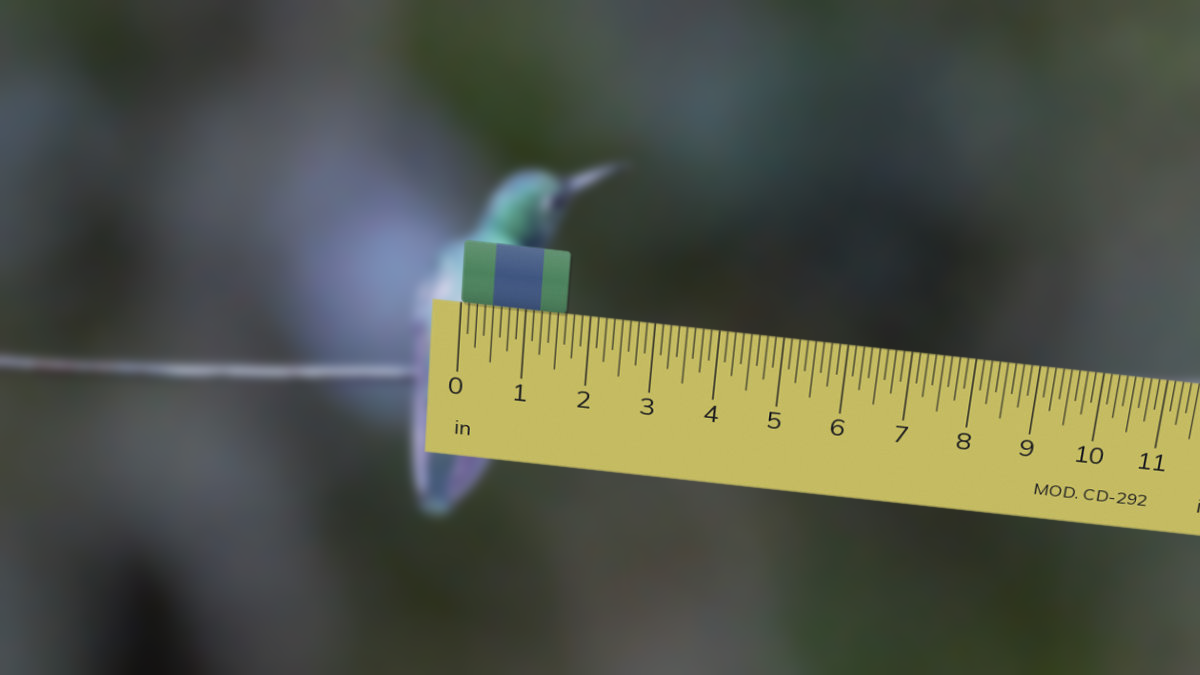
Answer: 1.625 in
